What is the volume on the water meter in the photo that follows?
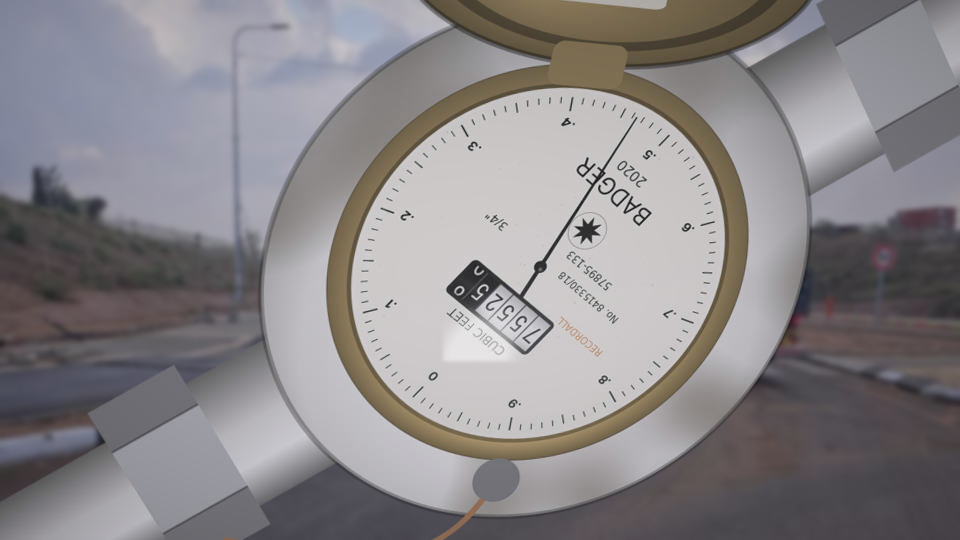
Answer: 755258.46 ft³
